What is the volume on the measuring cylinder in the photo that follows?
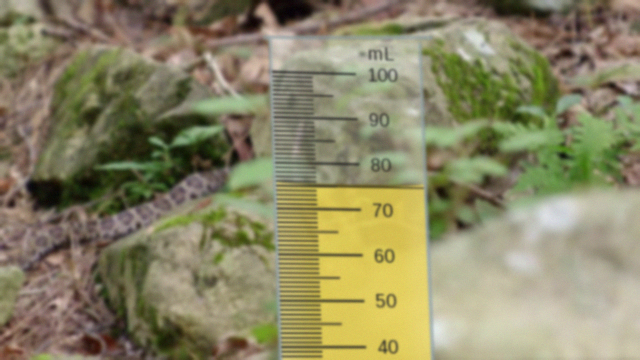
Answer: 75 mL
